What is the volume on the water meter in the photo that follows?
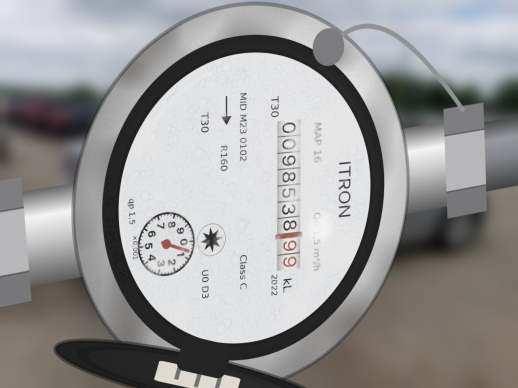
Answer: 98538.990 kL
